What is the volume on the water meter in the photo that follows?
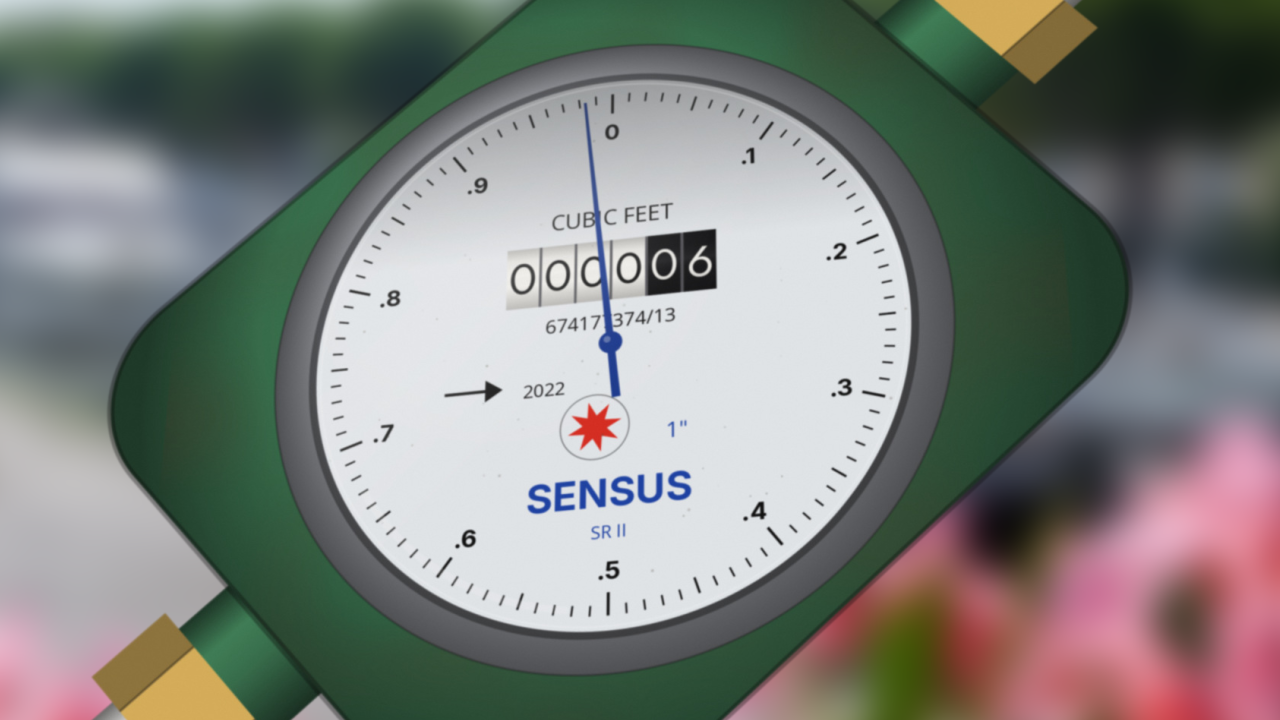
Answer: 5.98 ft³
